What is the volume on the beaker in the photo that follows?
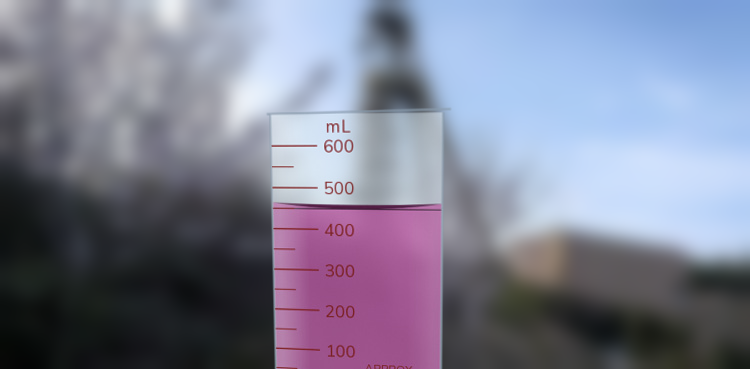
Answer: 450 mL
